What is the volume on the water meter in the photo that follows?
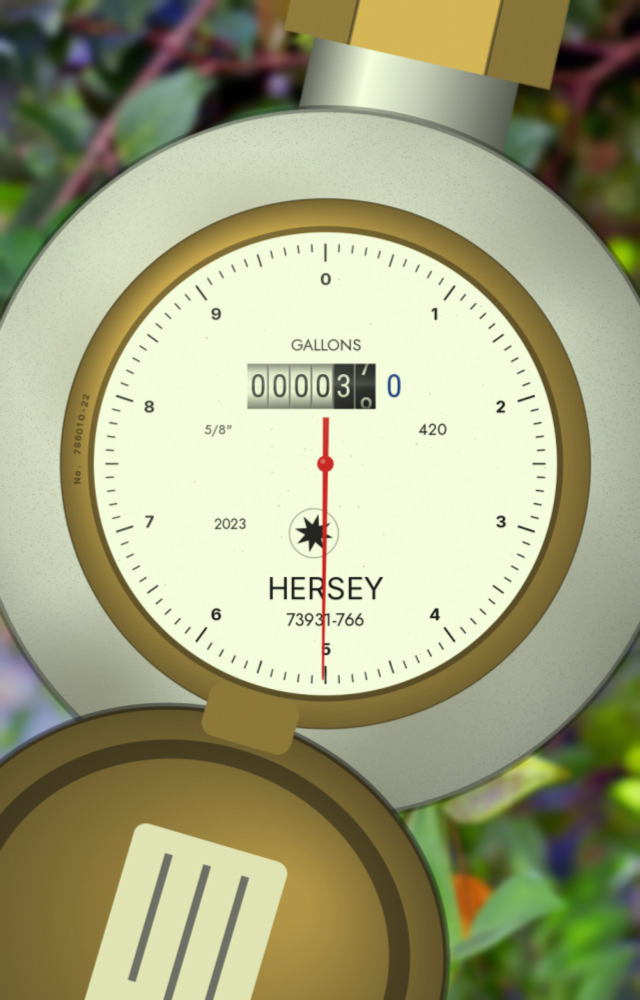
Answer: 375.0 gal
